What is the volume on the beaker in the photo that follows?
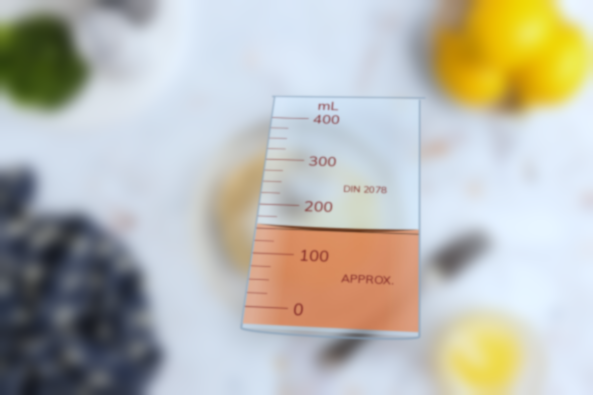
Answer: 150 mL
